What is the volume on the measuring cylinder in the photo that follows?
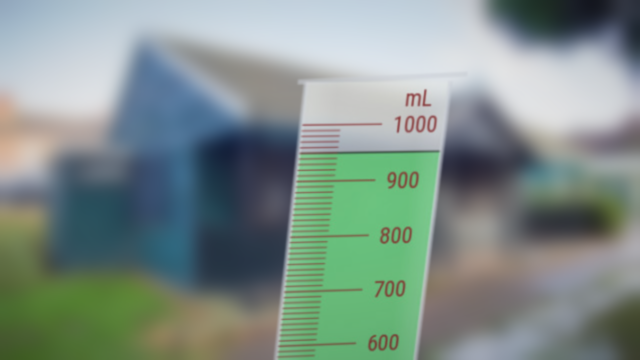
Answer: 950 mL
